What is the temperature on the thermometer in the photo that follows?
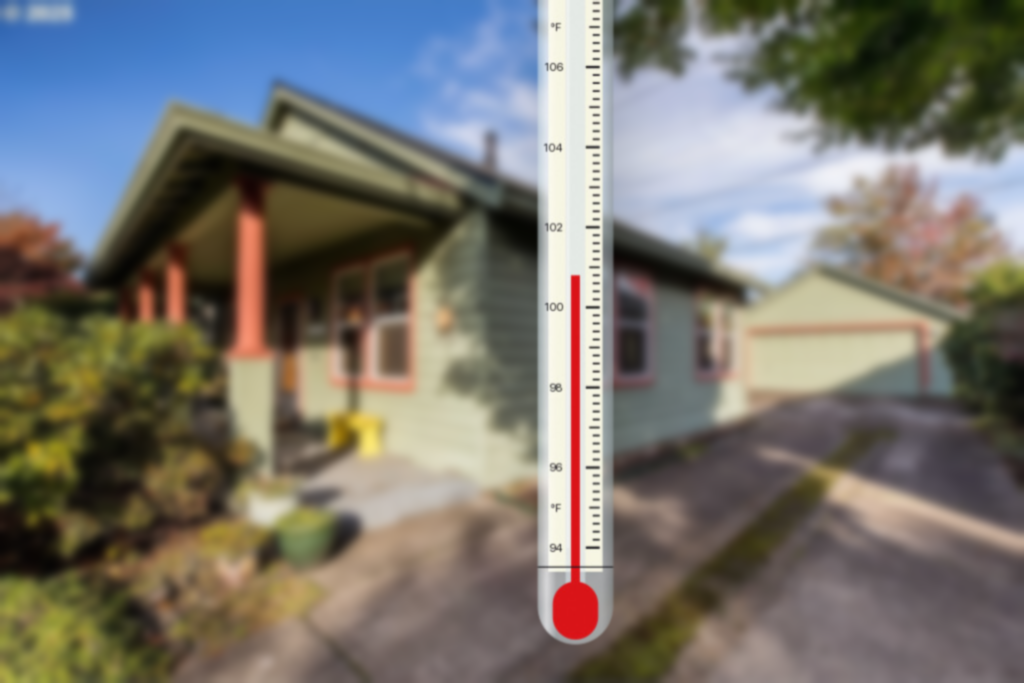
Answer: 100.8 °F
